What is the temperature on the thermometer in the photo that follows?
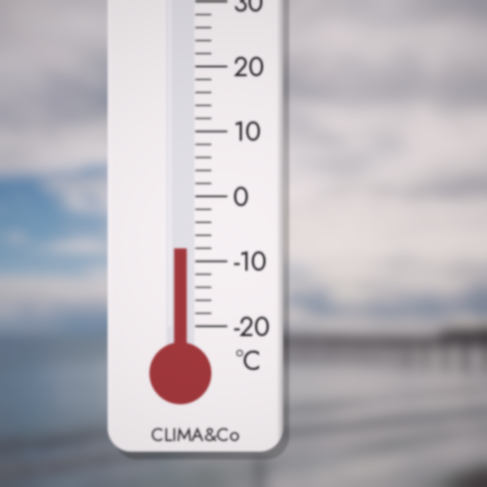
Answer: -8 °C
